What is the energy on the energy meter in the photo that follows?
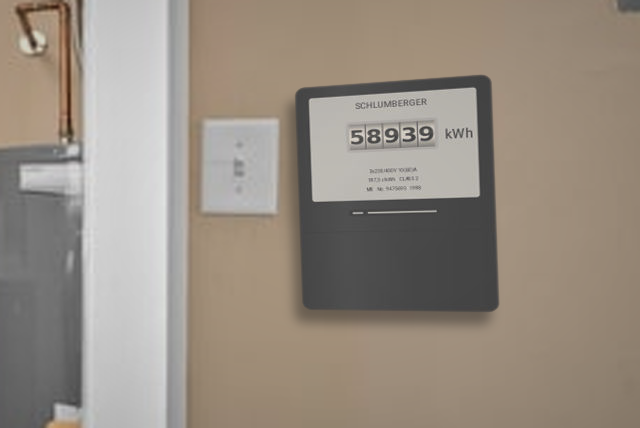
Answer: 58939 kWh
